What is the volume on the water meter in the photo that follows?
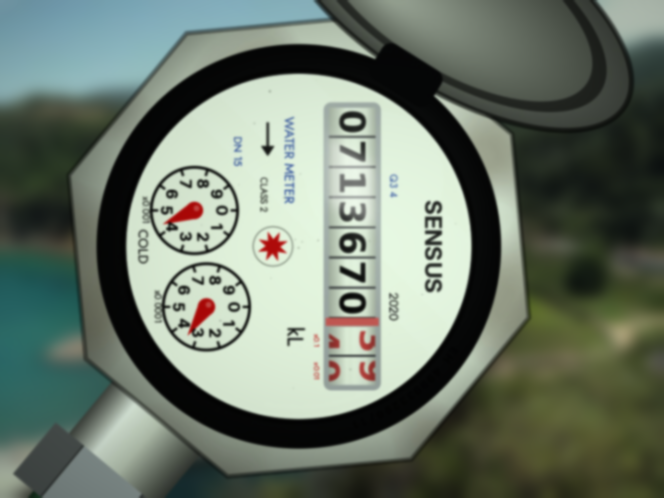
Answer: 713670.3943 kL
